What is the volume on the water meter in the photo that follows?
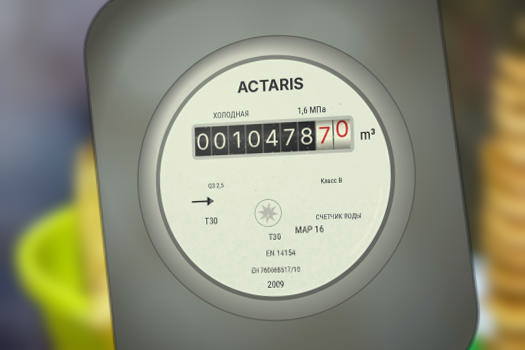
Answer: 10478.70 m³
